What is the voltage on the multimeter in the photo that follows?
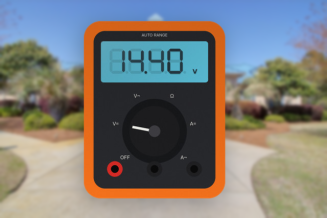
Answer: 14.40 V
